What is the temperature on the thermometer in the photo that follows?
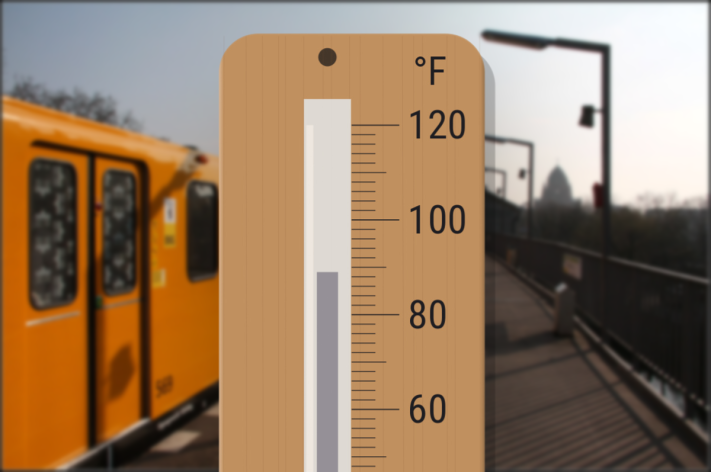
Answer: 89 °F
